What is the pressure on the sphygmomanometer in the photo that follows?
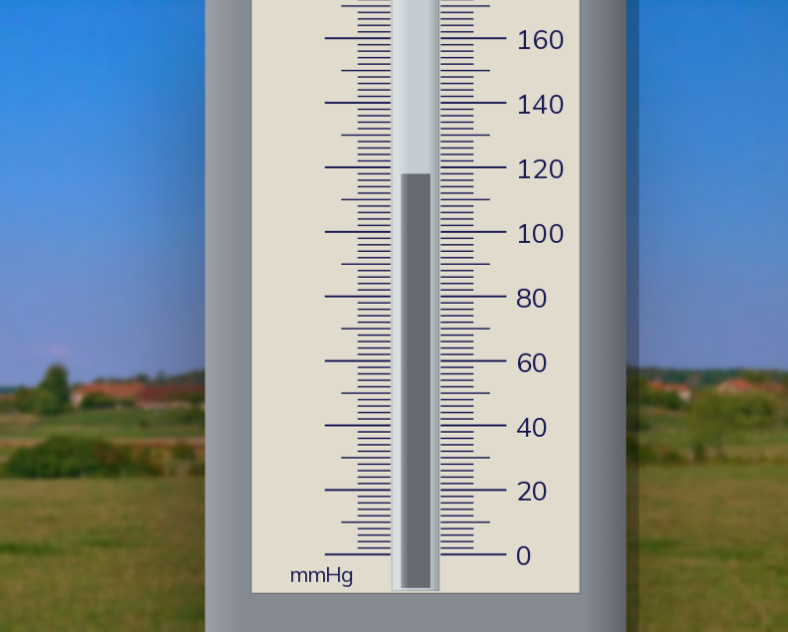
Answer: 118 mmHg
